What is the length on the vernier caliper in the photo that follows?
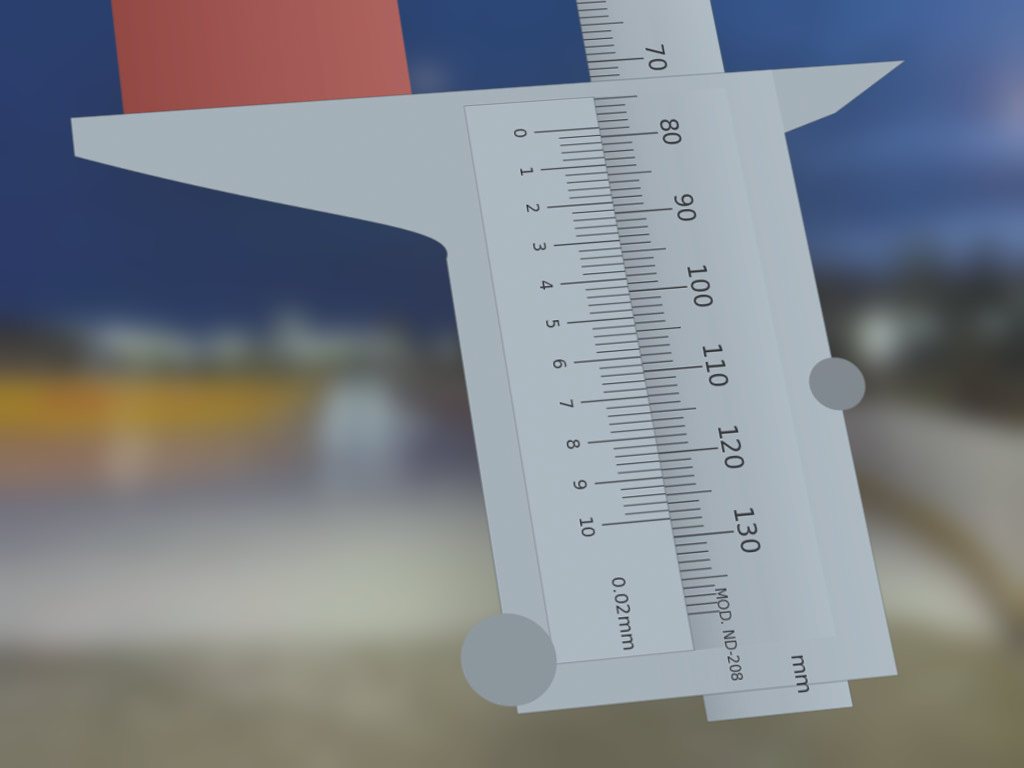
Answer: 78.8 mm
